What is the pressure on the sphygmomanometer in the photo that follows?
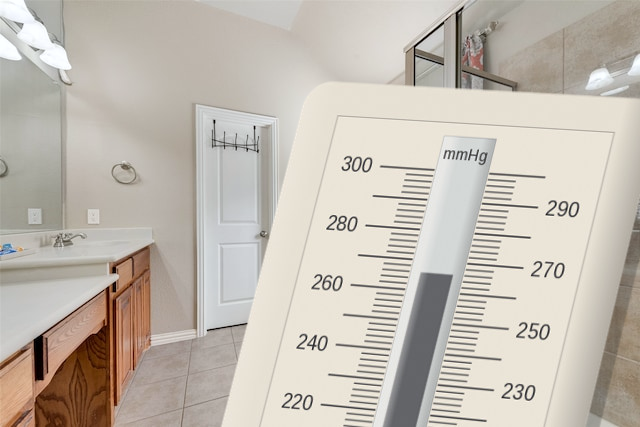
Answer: 266 mmHg
